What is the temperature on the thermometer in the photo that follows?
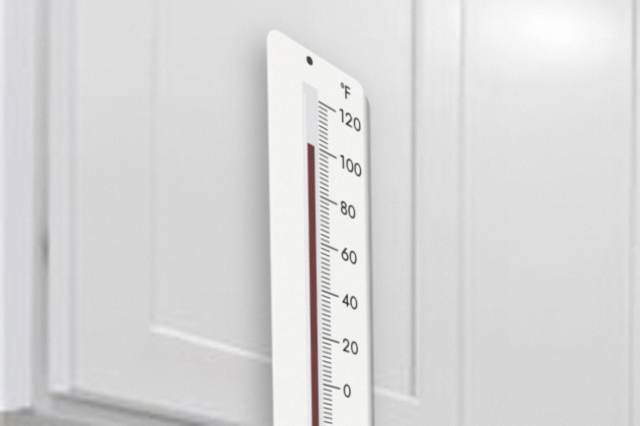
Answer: 100 °F
